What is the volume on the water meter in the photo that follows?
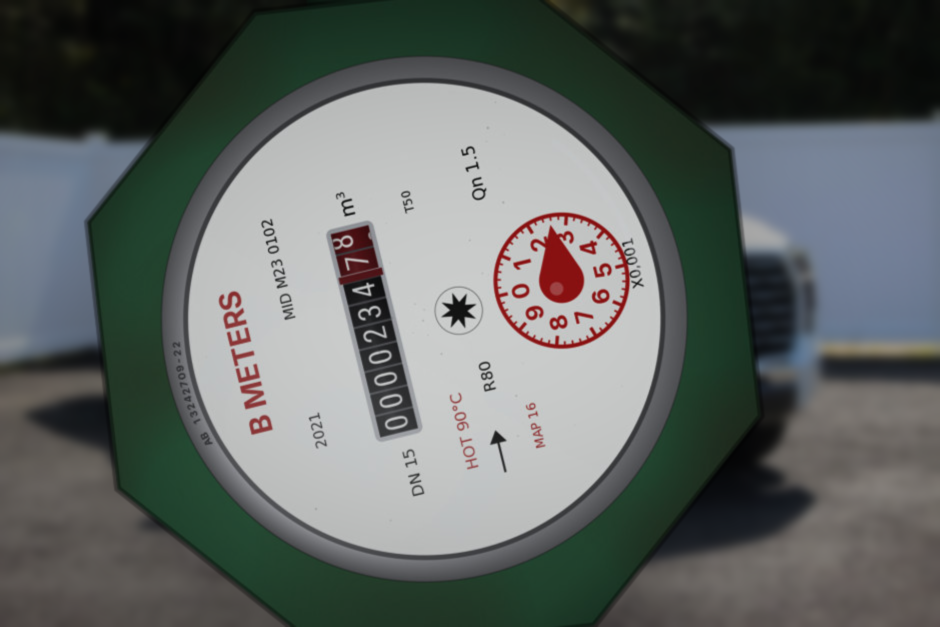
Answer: 234.782 m³
